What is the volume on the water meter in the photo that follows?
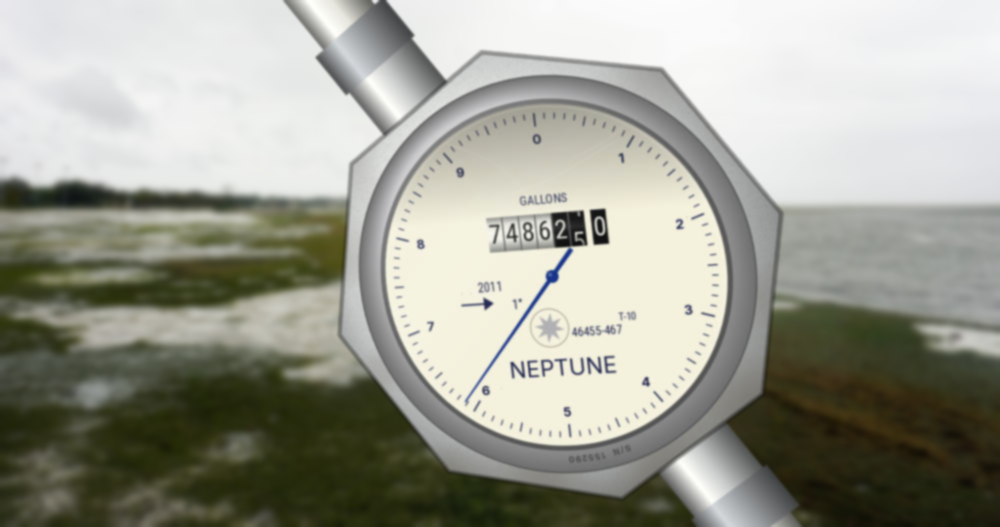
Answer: 7486246.1 gal
